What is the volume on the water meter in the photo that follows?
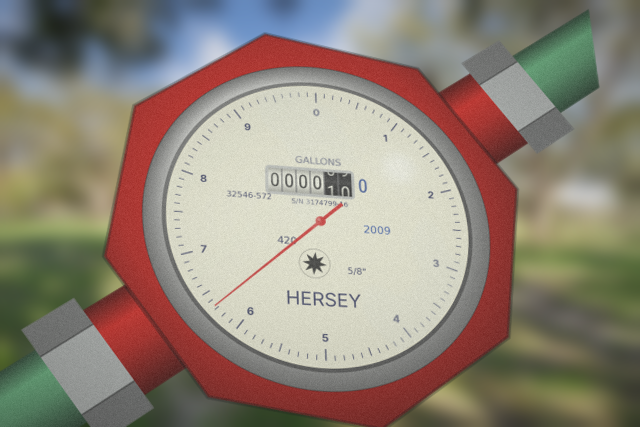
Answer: 96.3 gal
